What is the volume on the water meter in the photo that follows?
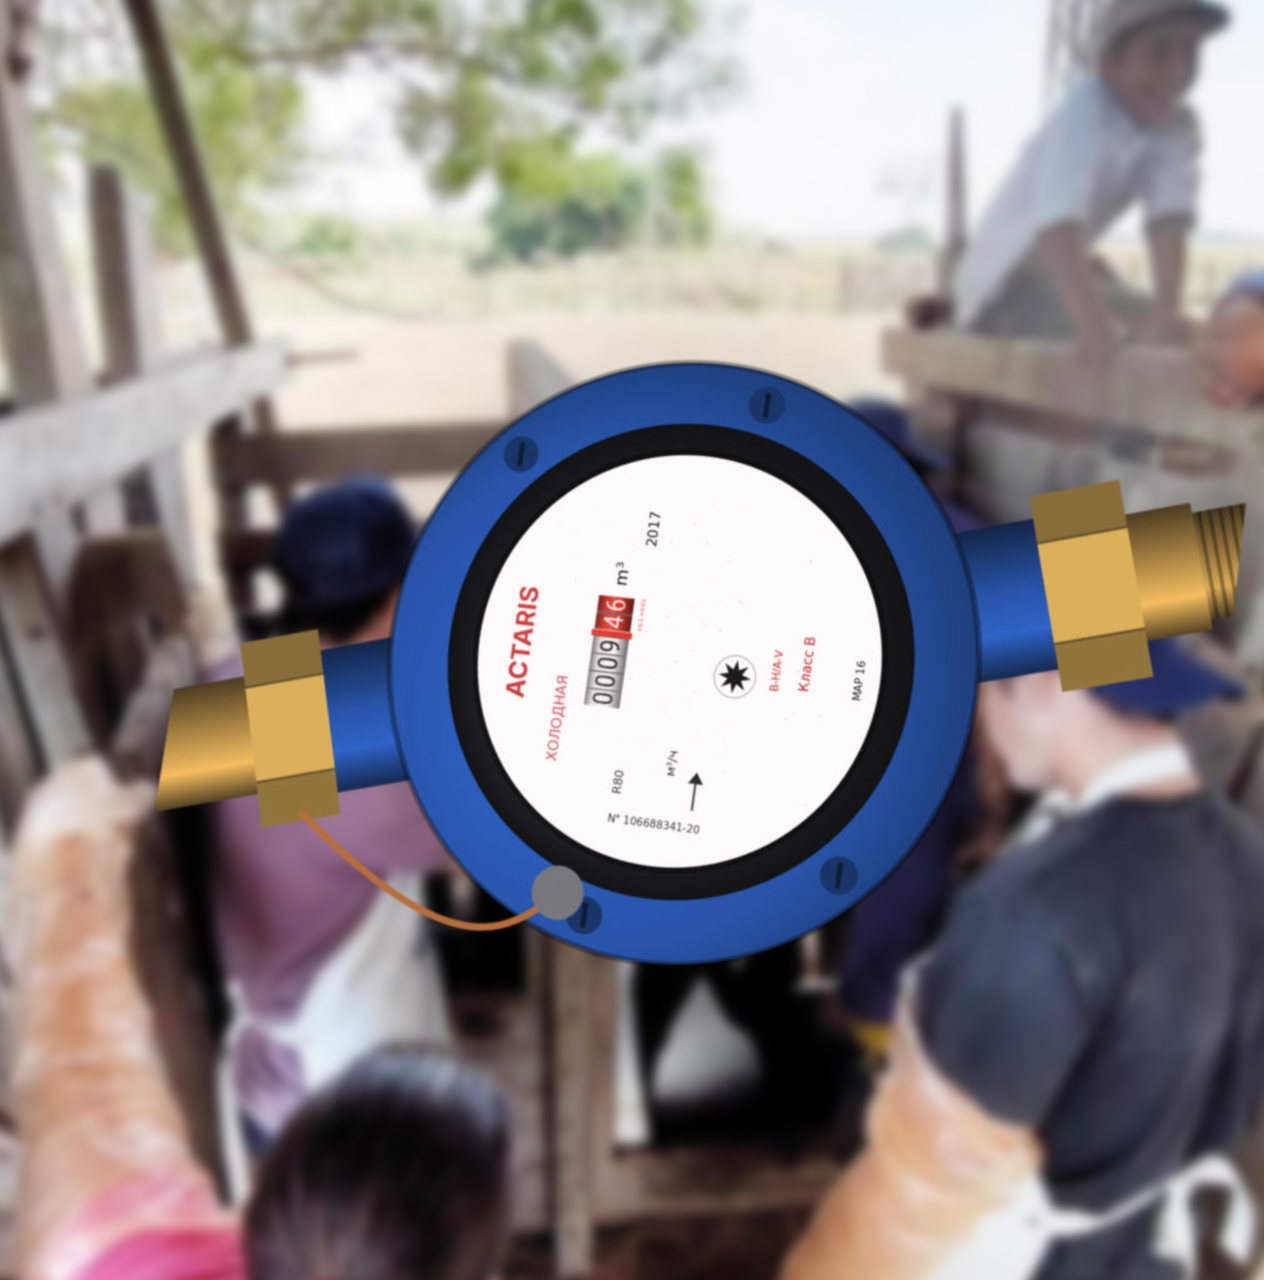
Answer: 9.46 m³
